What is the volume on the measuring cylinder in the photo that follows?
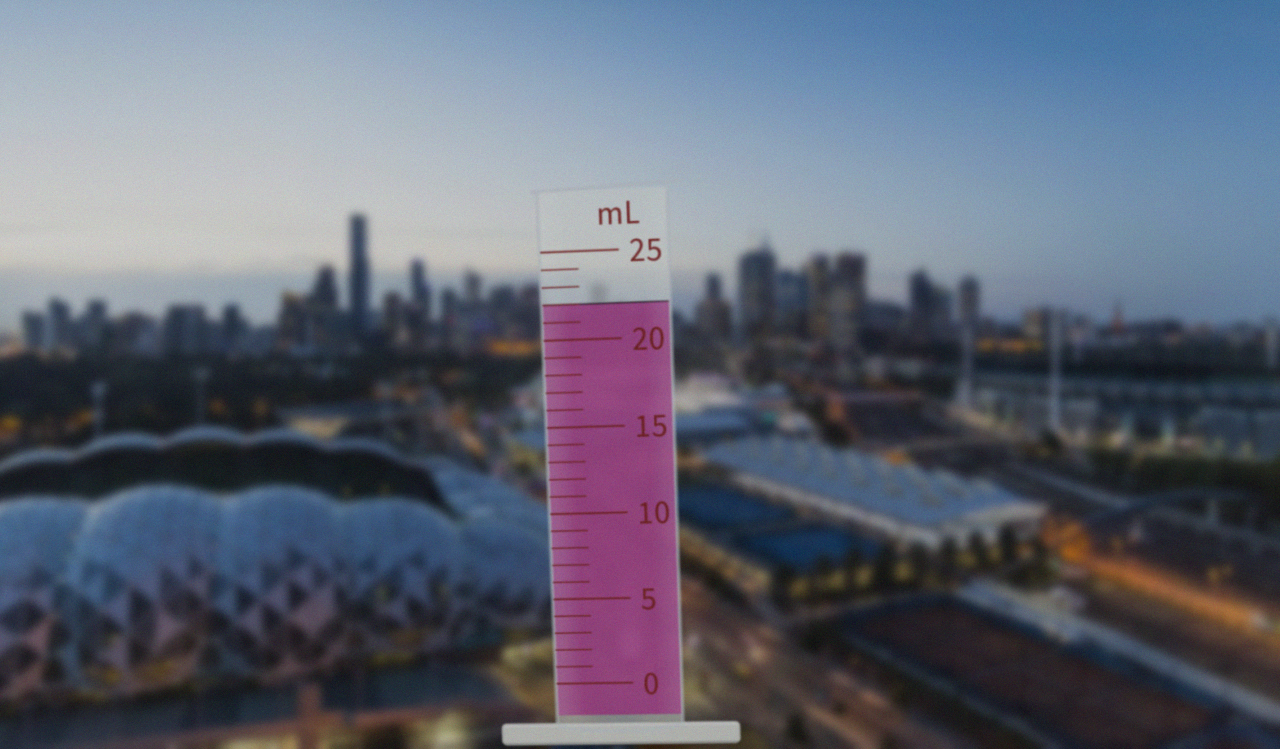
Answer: 22 mL
